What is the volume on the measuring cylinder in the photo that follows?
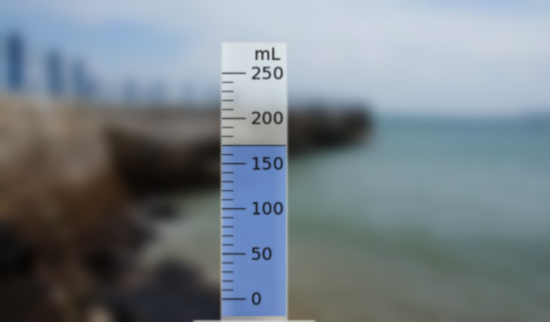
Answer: 170 mL
